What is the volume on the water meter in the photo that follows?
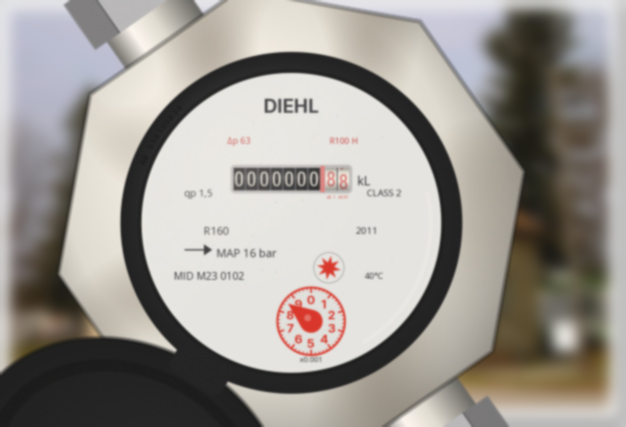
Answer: 0.878 kL
